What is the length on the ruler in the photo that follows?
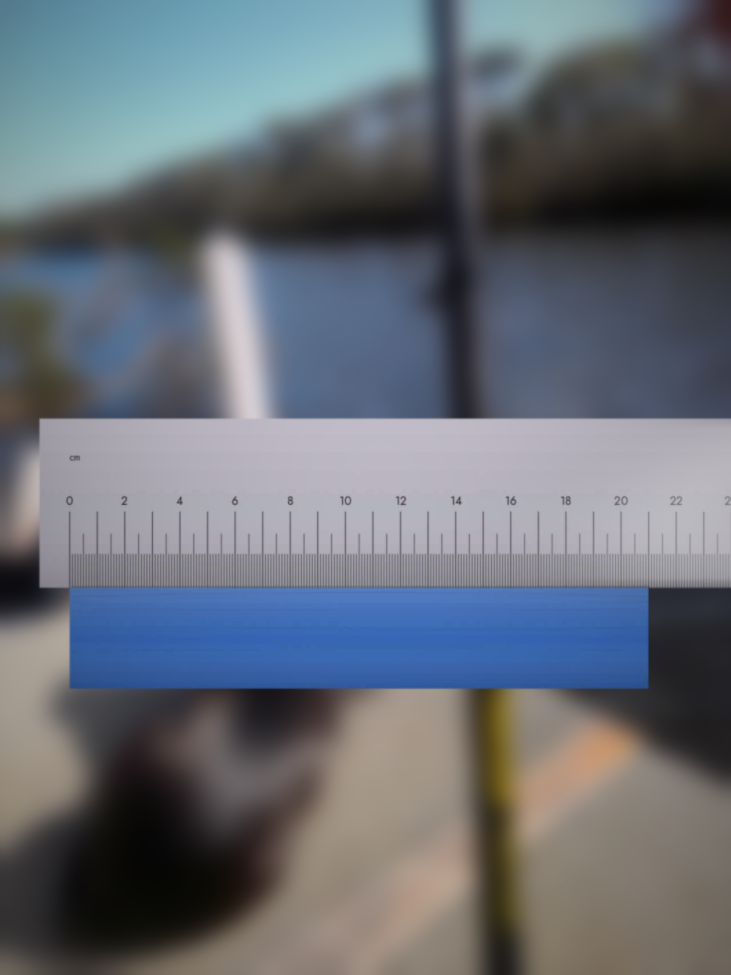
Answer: 21 cm
